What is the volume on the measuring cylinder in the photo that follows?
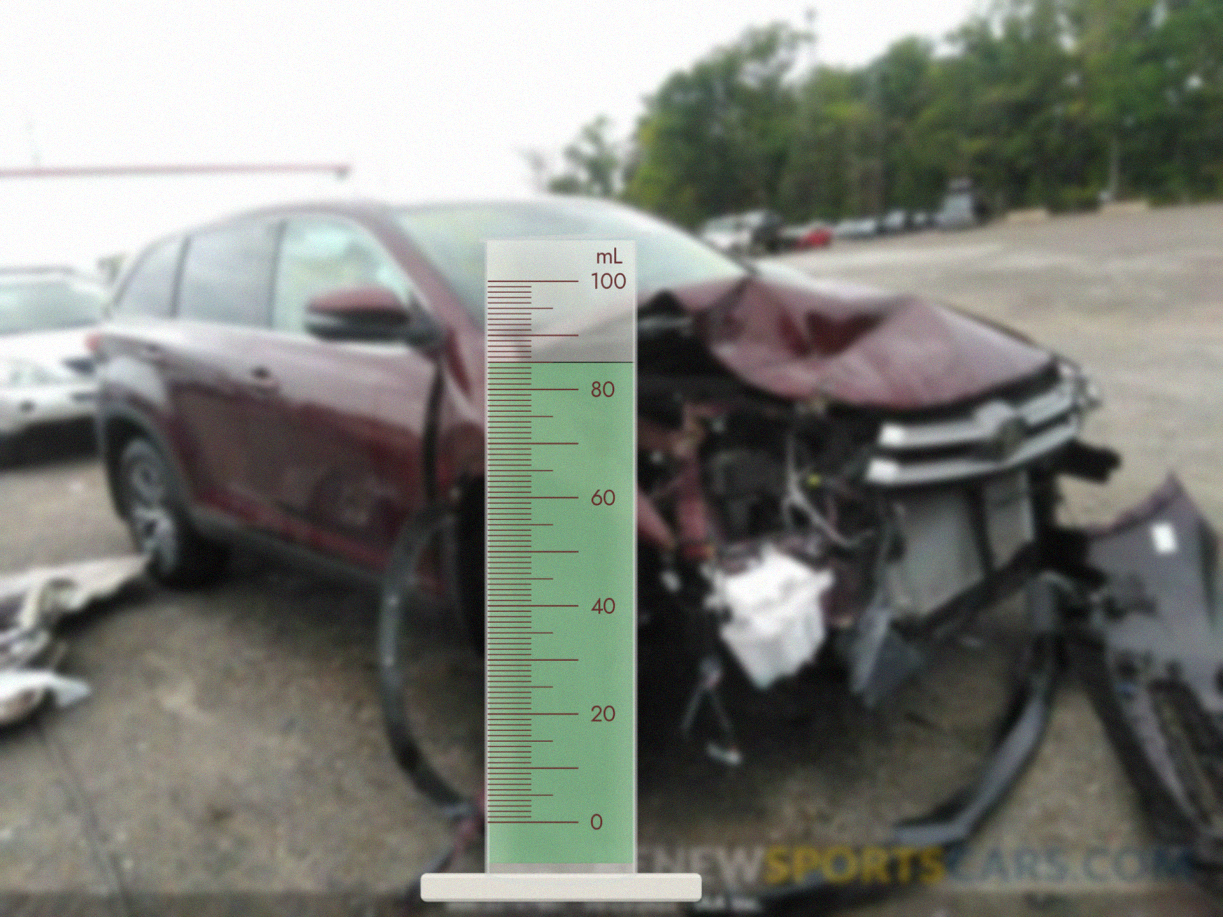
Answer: 85 mL
